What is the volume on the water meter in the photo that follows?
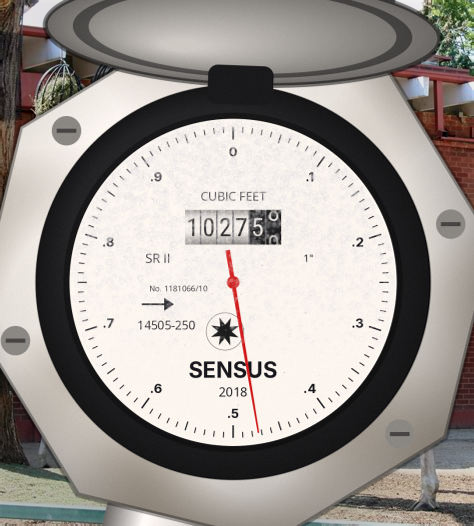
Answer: 102758.47 ft³
